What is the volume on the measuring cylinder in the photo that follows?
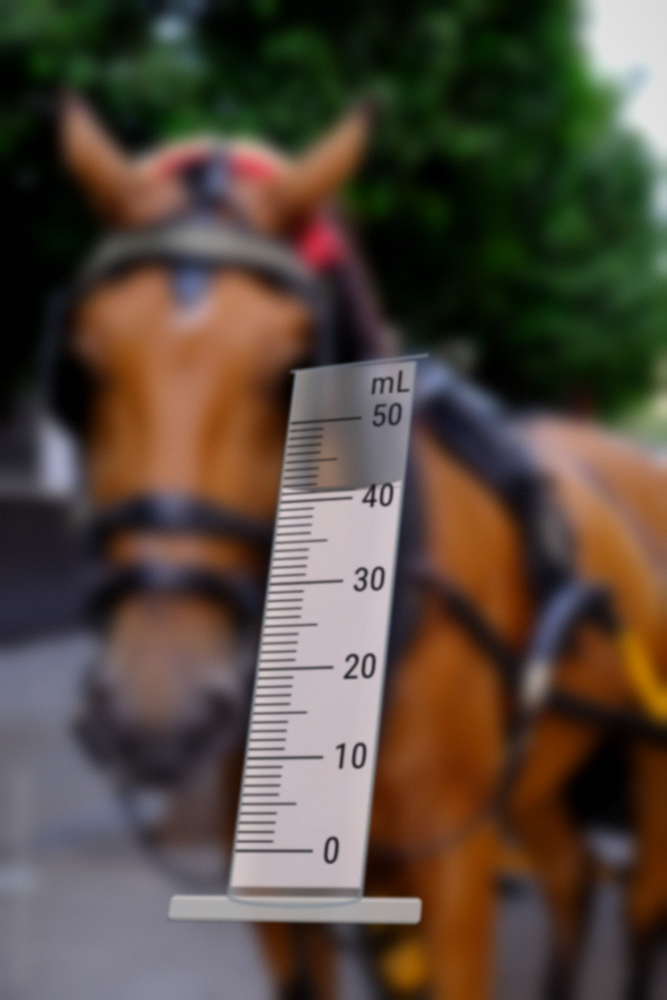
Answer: 41 mL
